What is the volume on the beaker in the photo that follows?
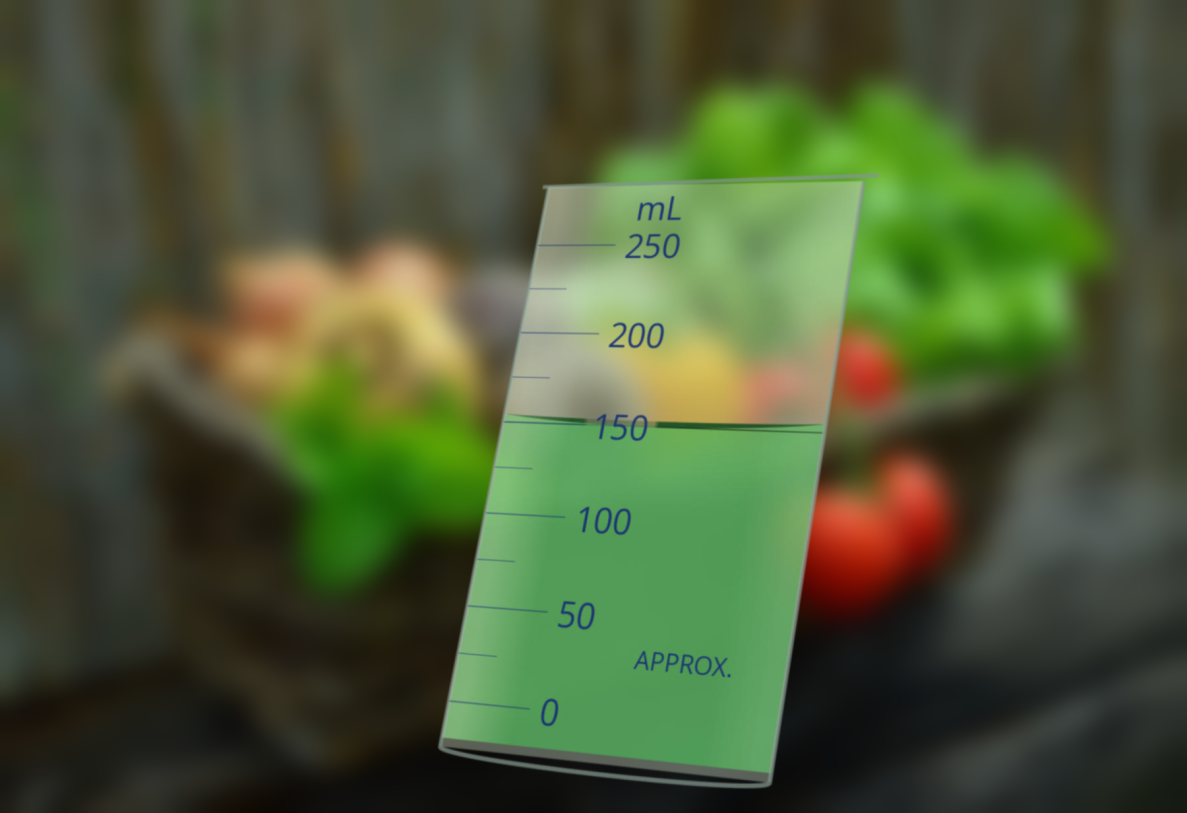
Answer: 150 mL
